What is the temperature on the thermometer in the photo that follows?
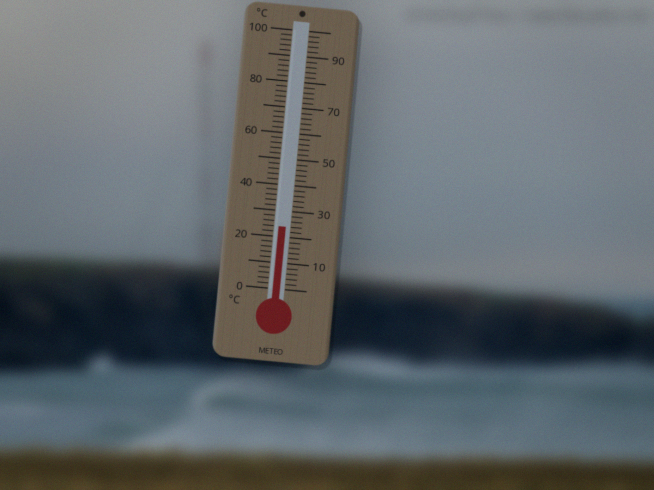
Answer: 24 °C
